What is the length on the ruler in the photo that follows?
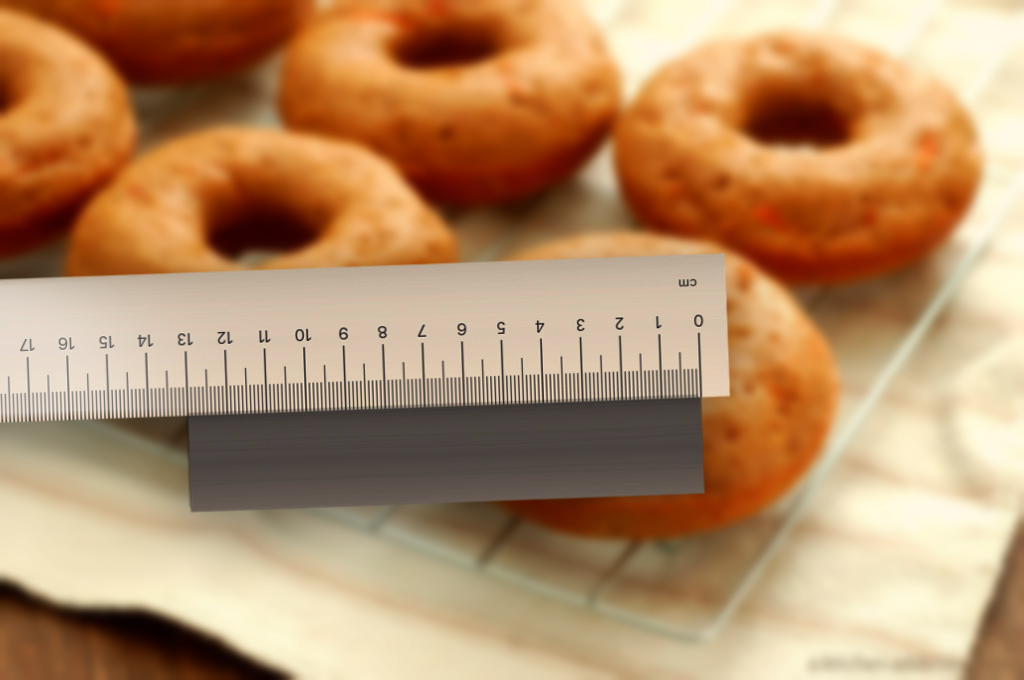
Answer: 13 cm
